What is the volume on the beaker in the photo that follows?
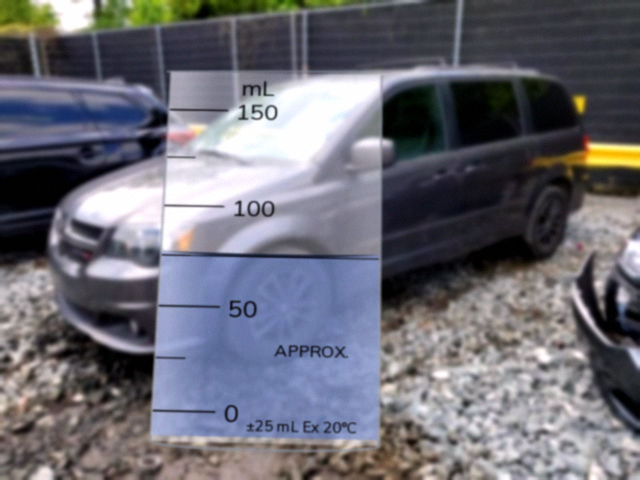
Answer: 75 mL
